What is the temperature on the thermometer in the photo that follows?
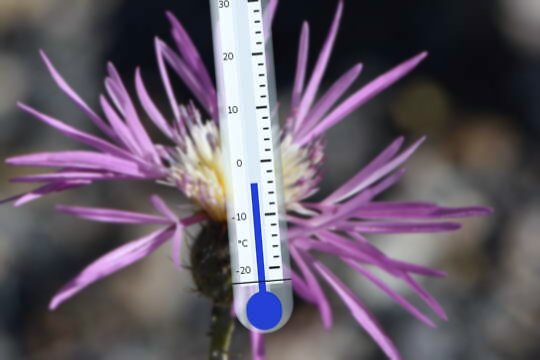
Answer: -4 °C
